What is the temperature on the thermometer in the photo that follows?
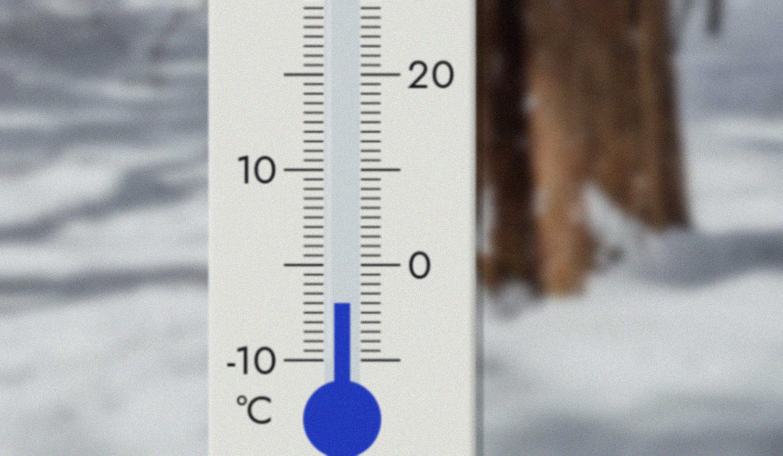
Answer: -4 °C
